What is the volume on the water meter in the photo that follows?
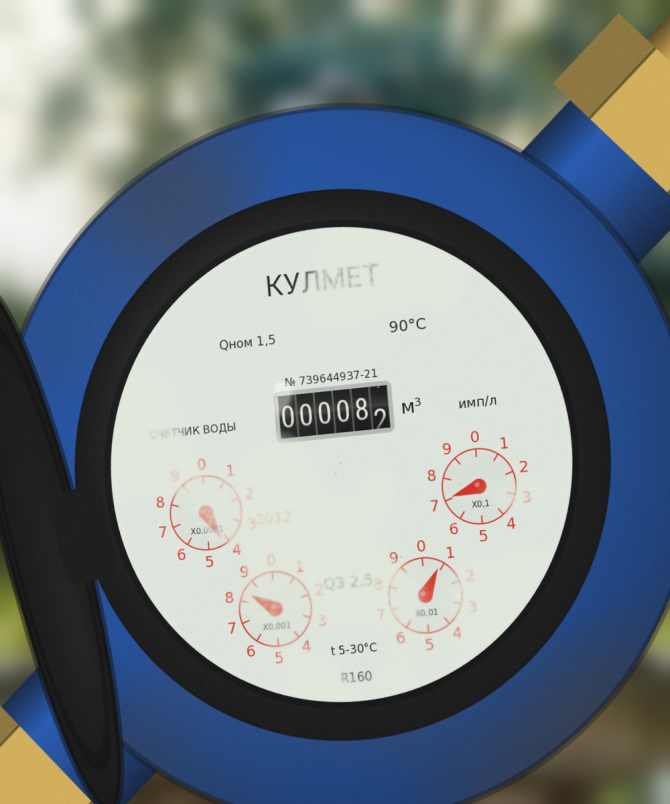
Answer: 81.7084 m³
